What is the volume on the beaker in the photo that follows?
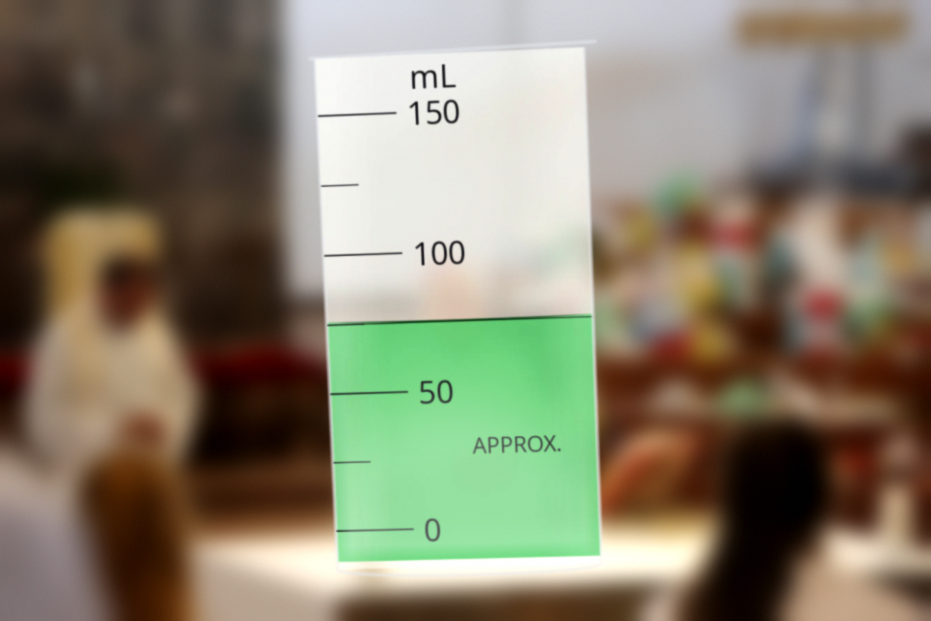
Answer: 75 mL
